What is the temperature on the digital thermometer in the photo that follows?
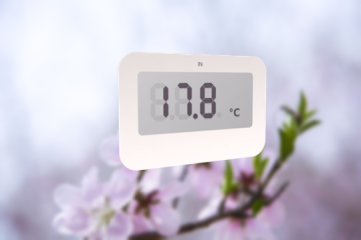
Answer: 17.8 °C
